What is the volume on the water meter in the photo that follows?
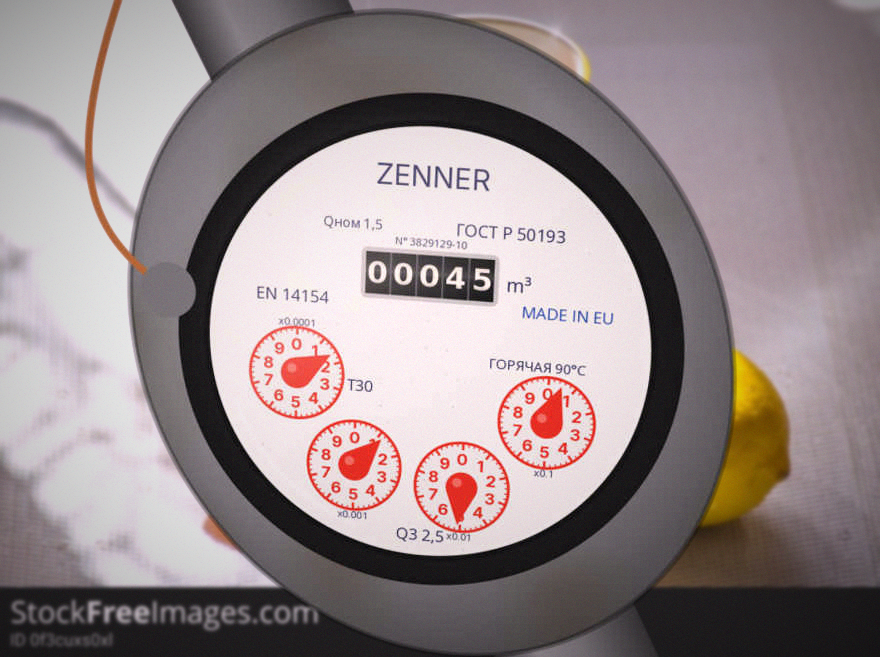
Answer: 45.0511 m³
